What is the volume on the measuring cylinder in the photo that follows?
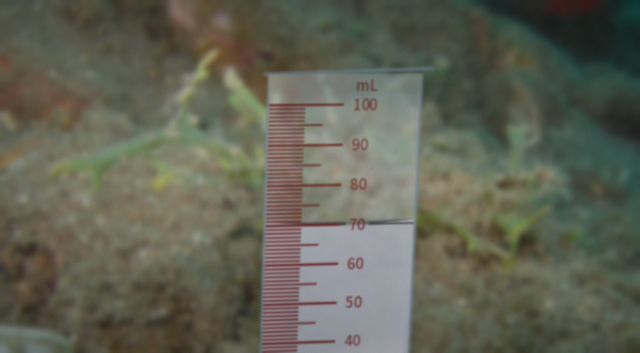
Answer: 70 mL
